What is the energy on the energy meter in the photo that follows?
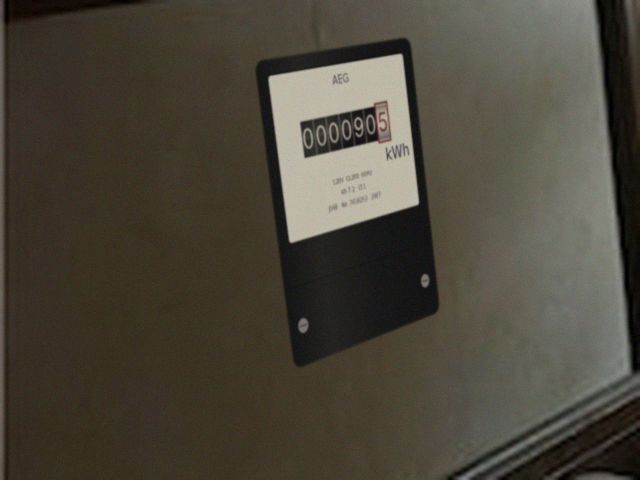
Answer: 90.5 kWh
